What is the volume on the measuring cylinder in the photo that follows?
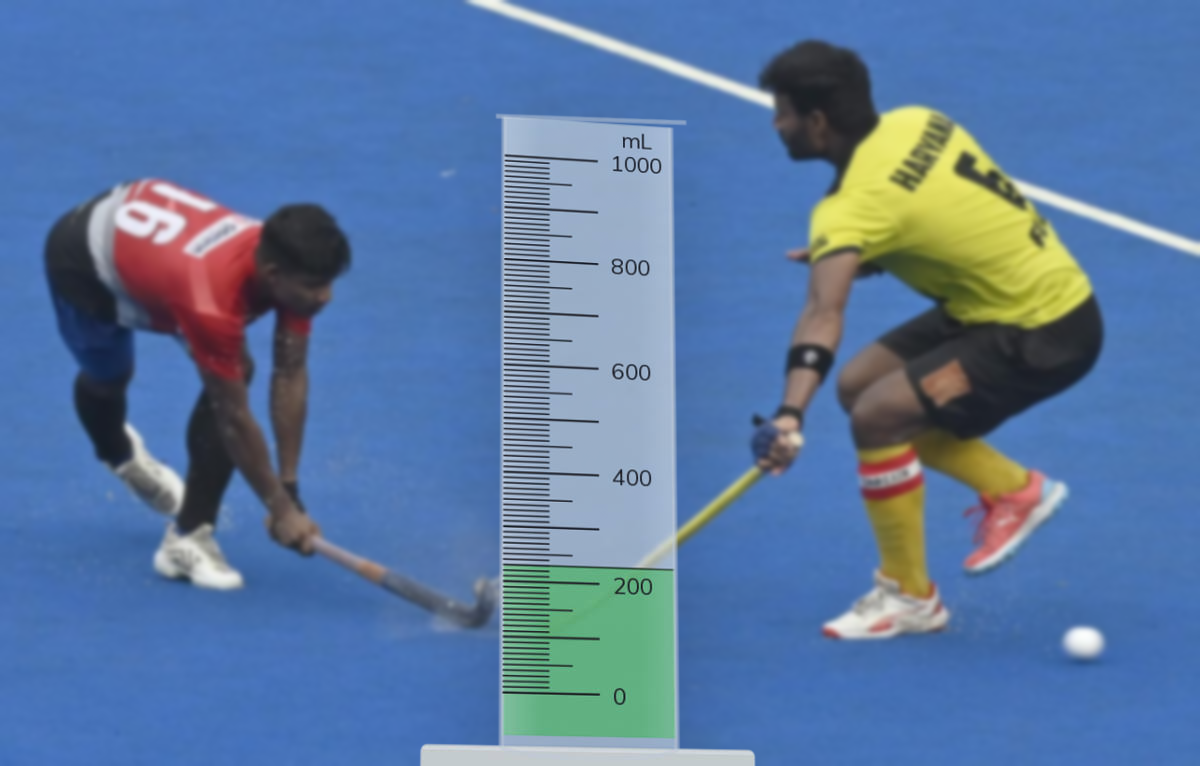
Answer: 230 mL
